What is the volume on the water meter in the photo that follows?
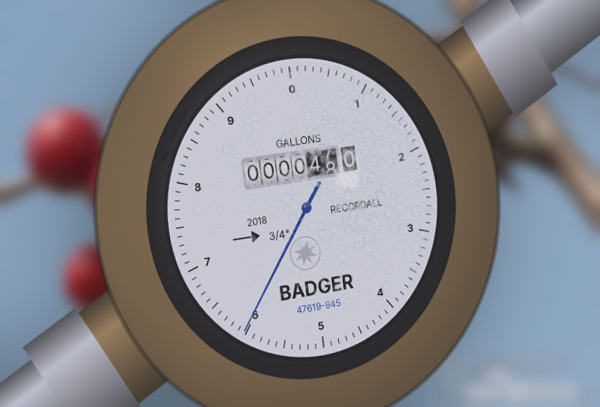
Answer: 476.0 gal
